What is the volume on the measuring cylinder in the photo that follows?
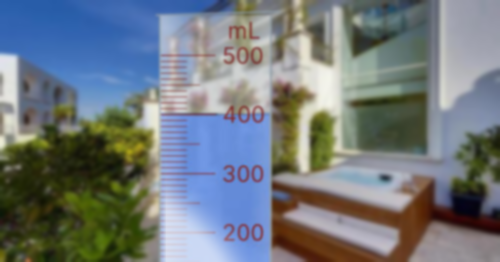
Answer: 400 mL
